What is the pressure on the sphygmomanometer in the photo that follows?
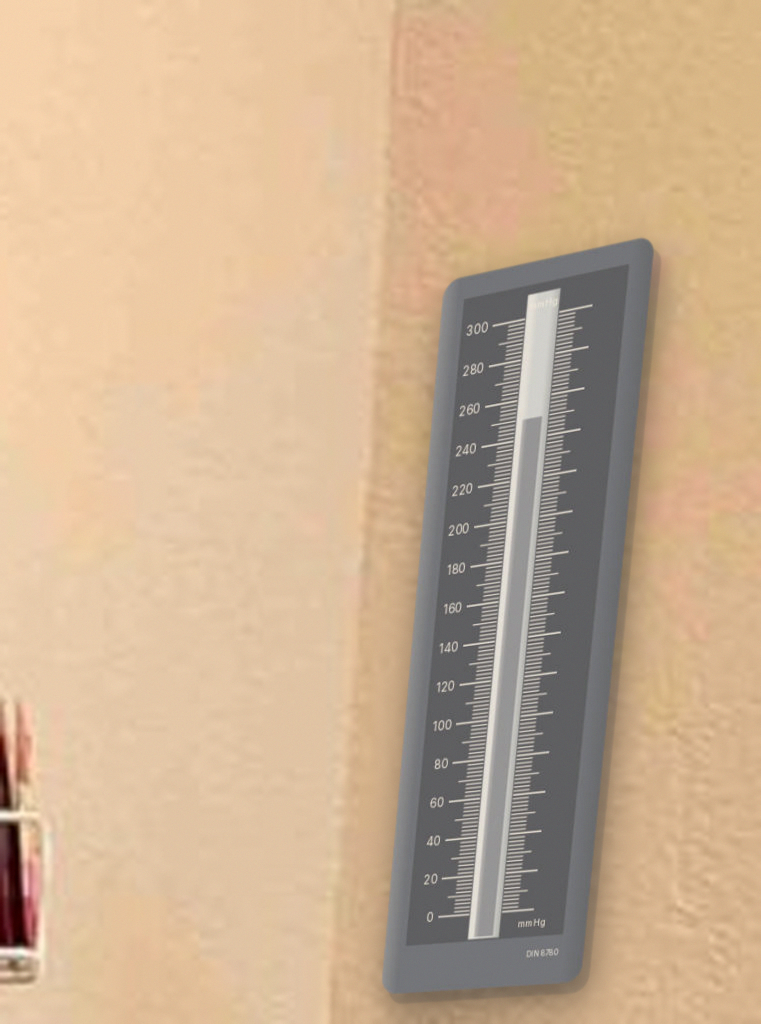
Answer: 250 mmHg
